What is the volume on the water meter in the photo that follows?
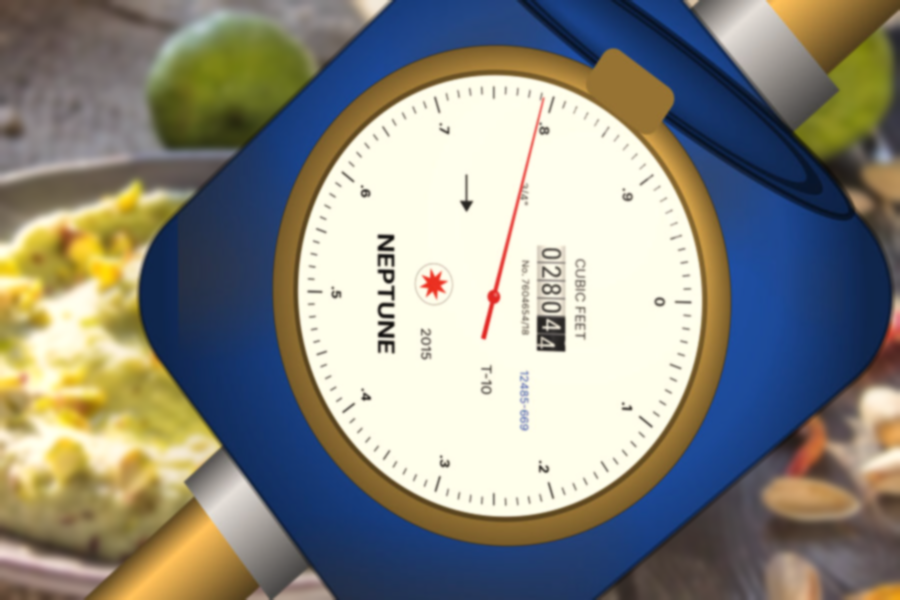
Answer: 28043.79 ft³
